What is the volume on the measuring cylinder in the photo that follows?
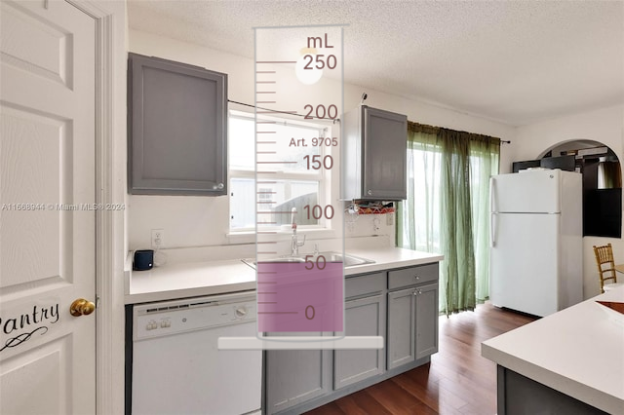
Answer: 50 mL
